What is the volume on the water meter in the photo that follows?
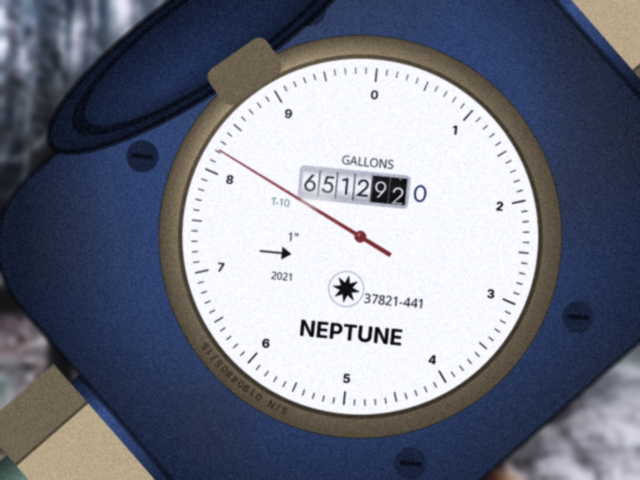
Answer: 6512918.2 gal
